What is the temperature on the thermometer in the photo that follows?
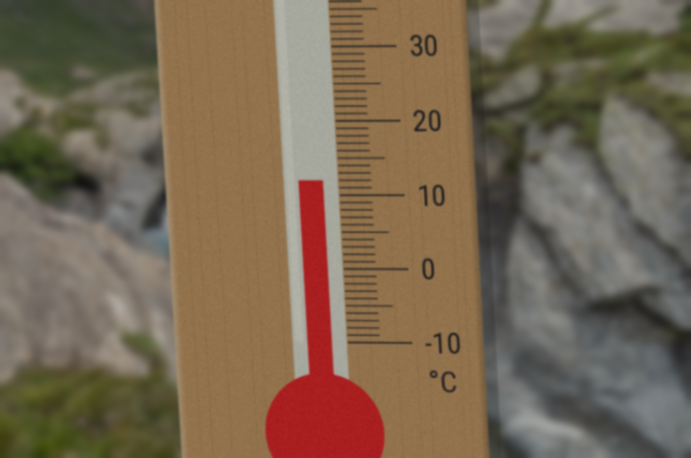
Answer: 12 °C
